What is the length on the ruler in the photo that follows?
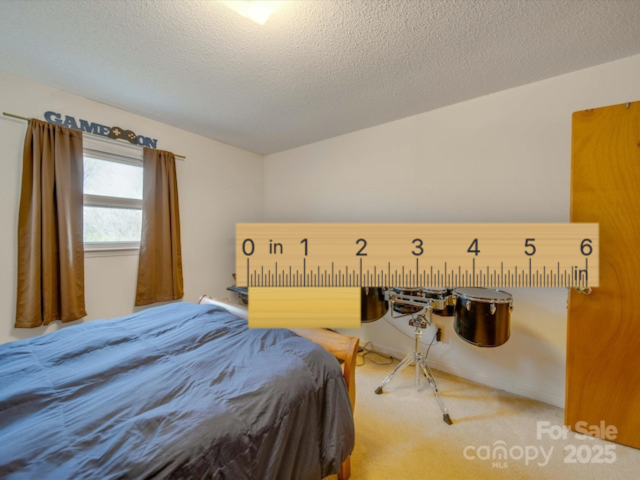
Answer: 2 in
